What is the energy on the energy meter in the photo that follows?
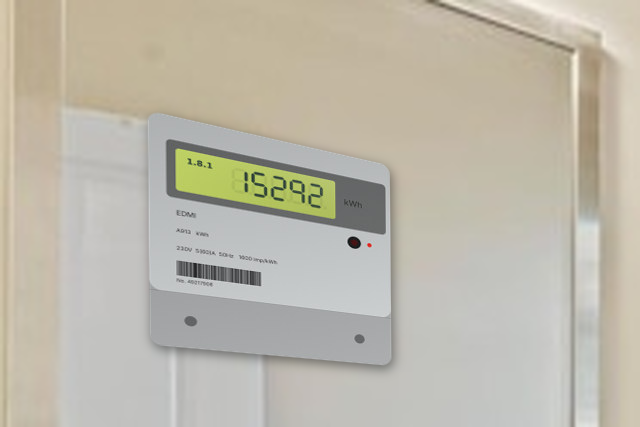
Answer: 15292 kWh
